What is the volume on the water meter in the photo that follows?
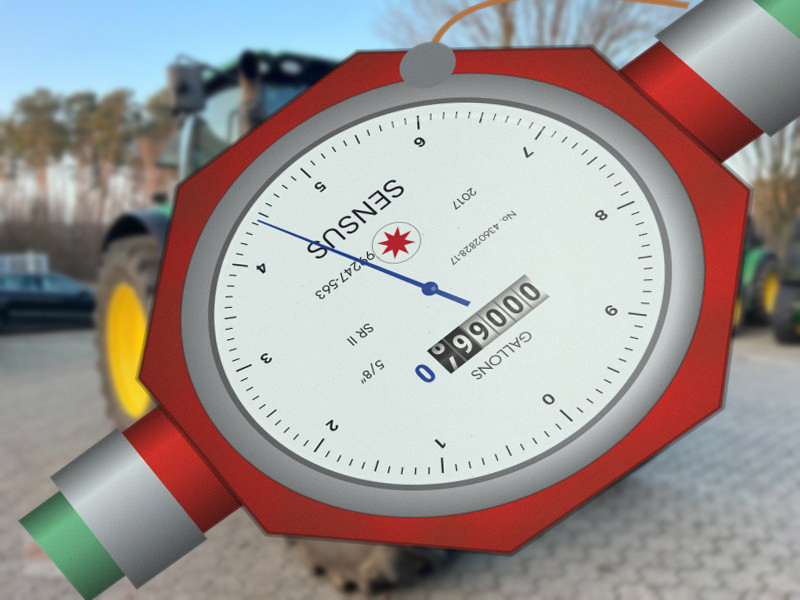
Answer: 6674.4 gal
